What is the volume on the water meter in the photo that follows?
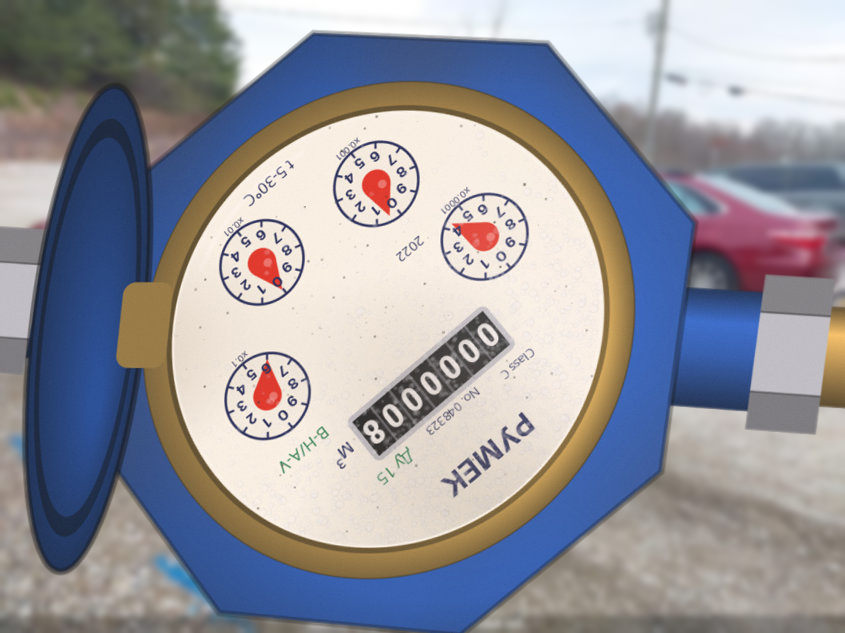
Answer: 8.6004 m³
